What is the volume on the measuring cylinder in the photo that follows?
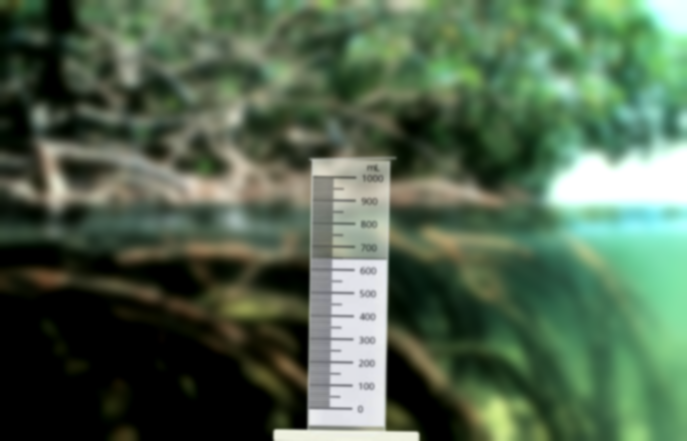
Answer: 650 mL
